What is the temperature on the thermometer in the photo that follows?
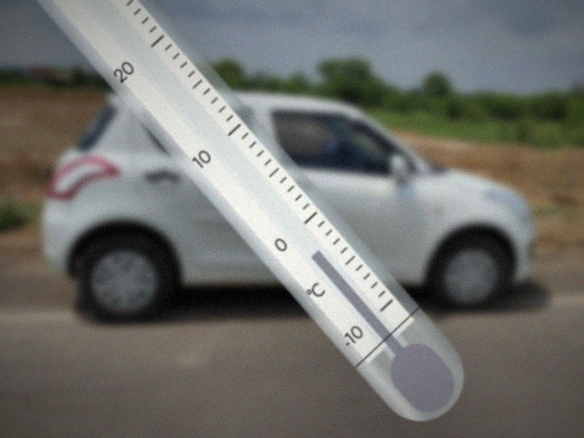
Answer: -2.5 °C
